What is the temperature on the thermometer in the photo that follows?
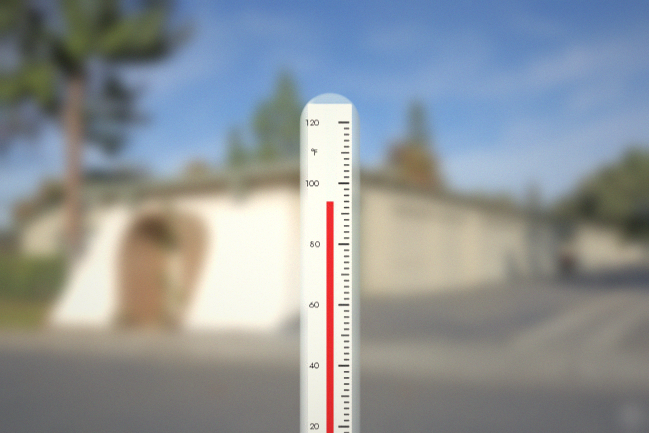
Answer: 94 °F
